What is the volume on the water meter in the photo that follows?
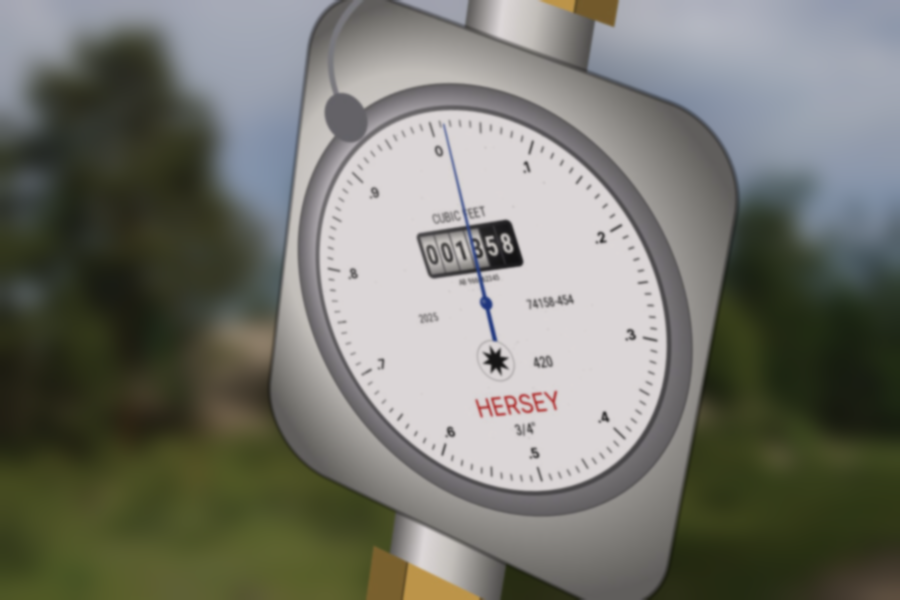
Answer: 1358.01 ft³
